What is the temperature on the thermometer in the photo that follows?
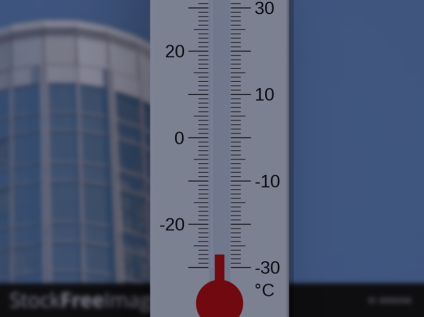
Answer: -27 °C
